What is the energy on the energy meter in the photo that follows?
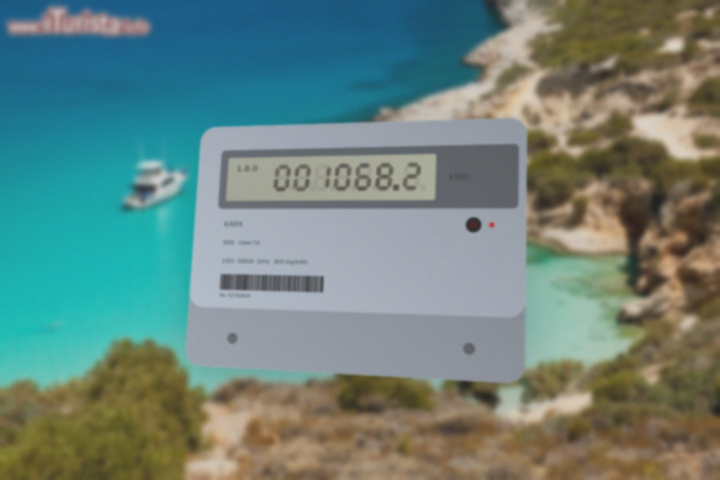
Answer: 1068.2 kWh
